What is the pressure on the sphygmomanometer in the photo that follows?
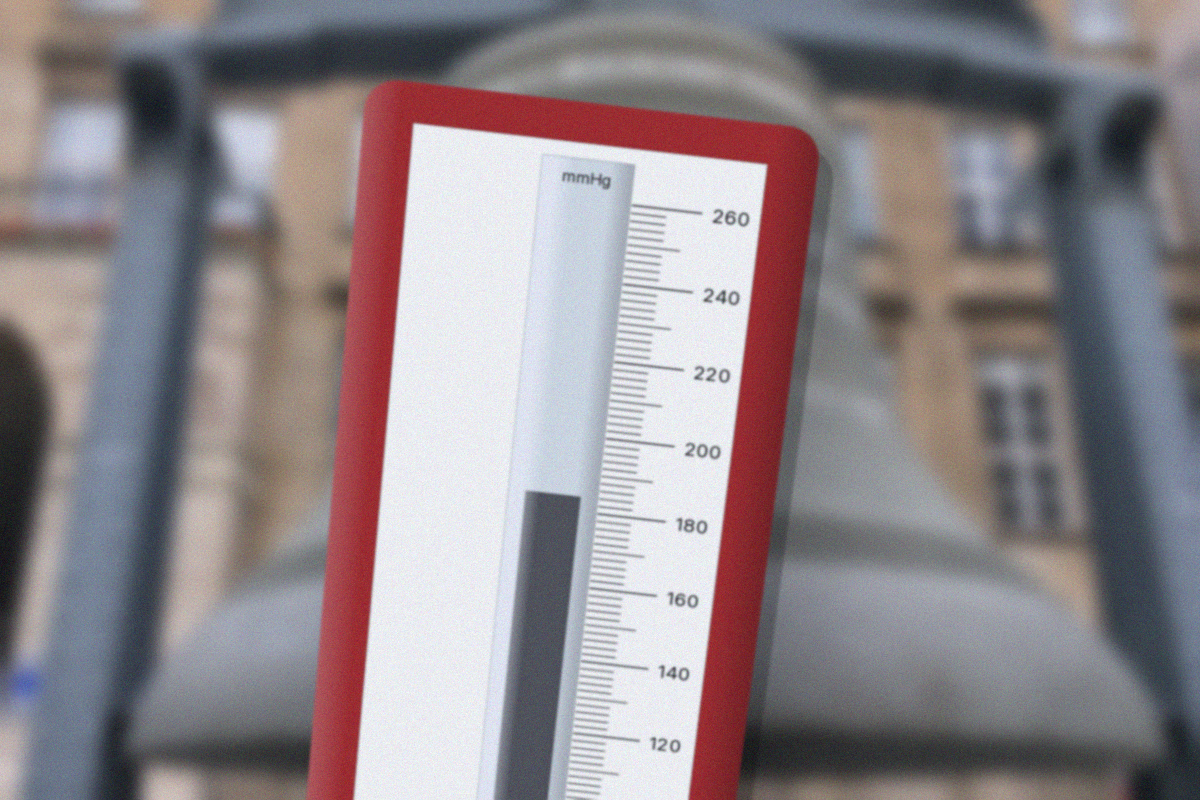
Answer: 184 mmHg
